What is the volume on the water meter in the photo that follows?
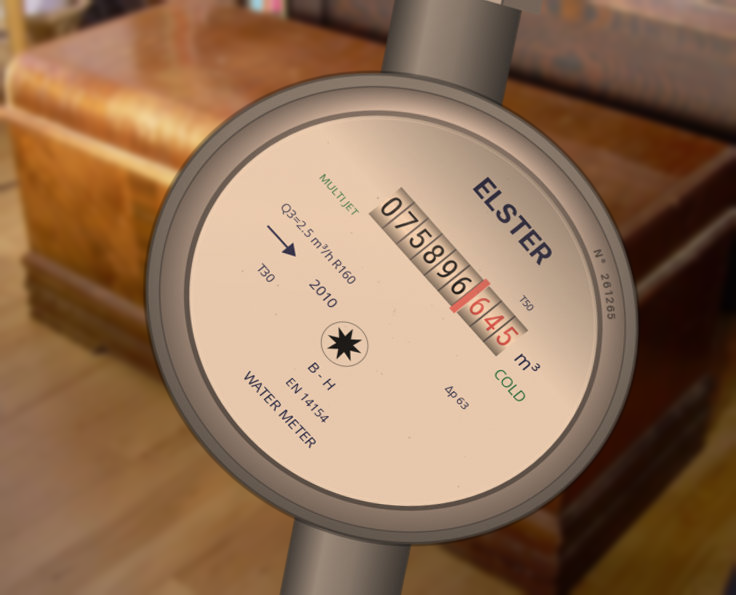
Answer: 75896.645 m³
